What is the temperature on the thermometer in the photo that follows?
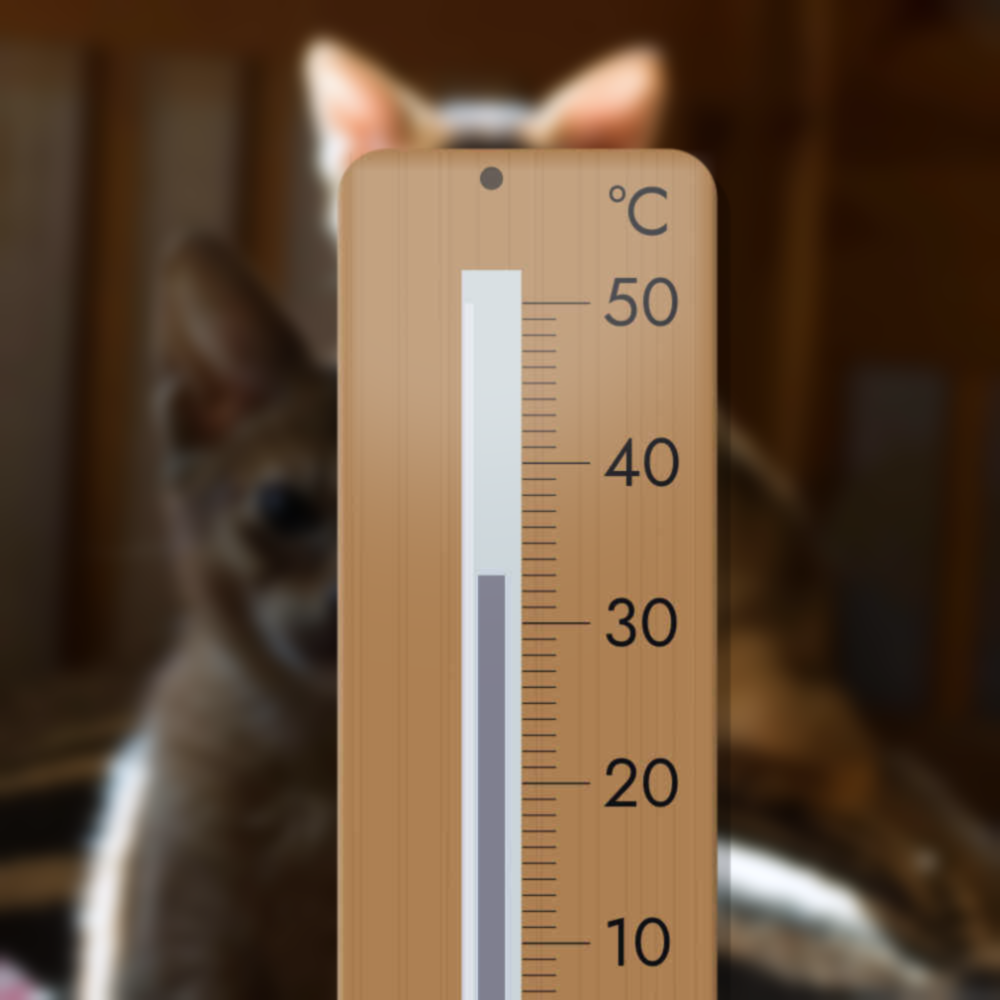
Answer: 33 °C
